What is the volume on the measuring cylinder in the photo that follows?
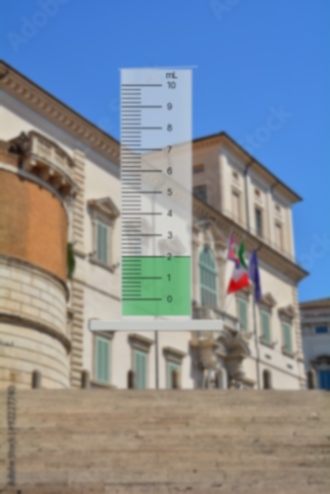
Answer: 2 mL
